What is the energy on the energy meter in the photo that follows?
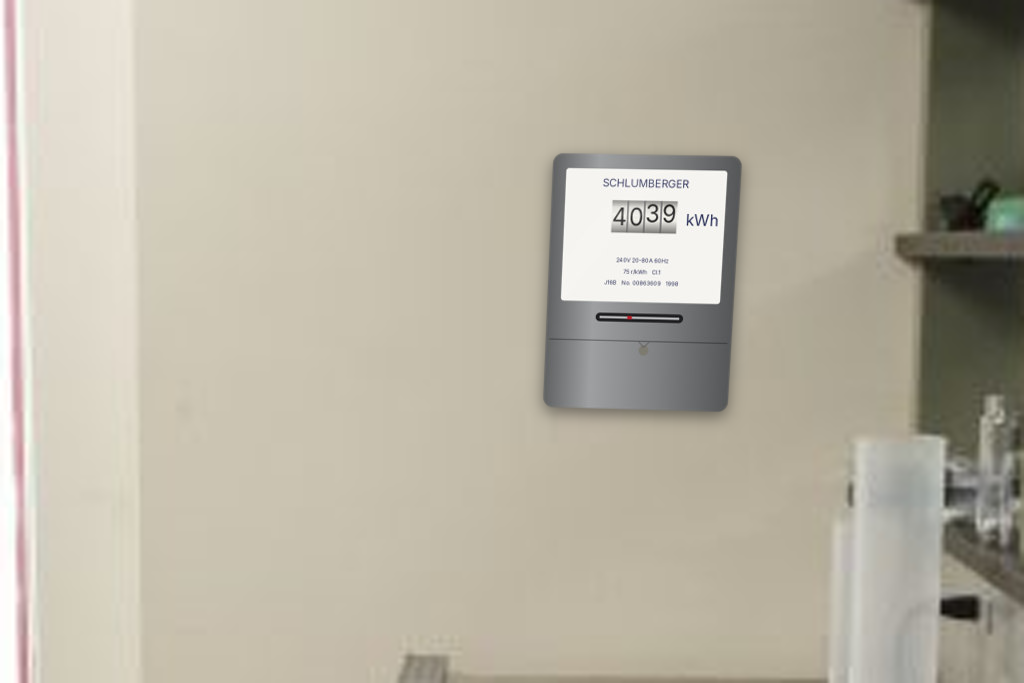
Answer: 4039 kWh
